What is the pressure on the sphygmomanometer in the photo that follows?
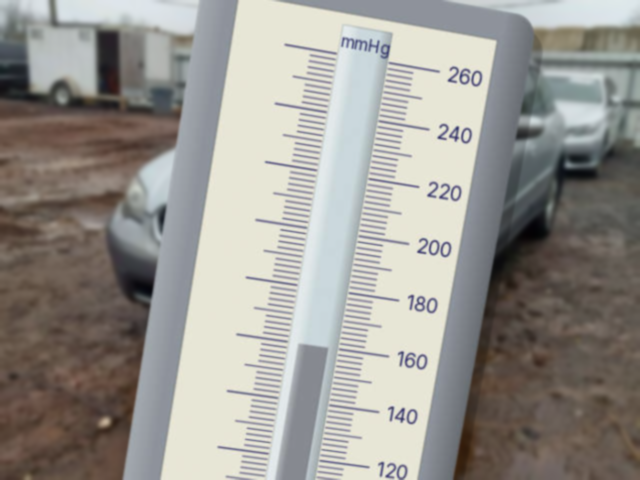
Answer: 160 mmHg
